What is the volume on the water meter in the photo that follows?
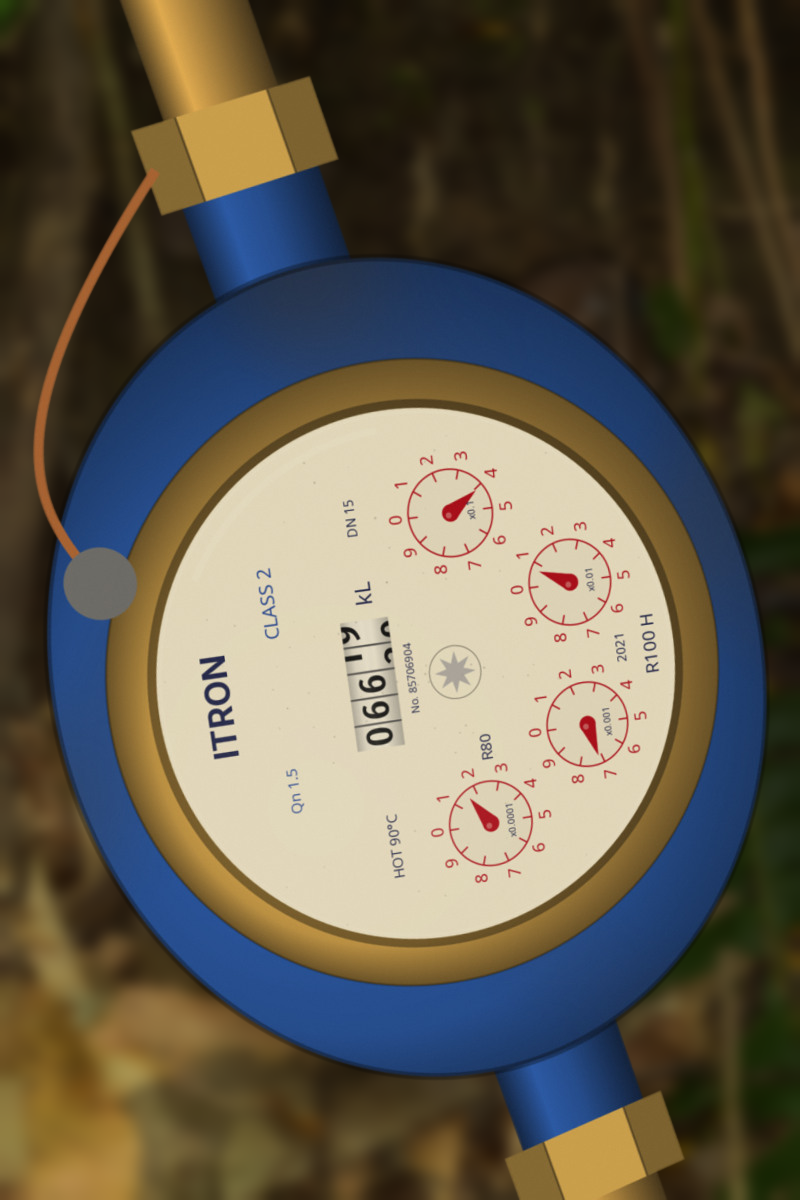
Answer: 6619.4071 kL
